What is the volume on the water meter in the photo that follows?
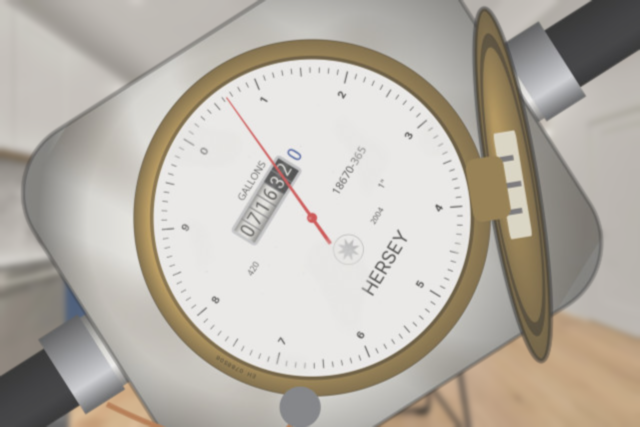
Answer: 716320.6 gal
